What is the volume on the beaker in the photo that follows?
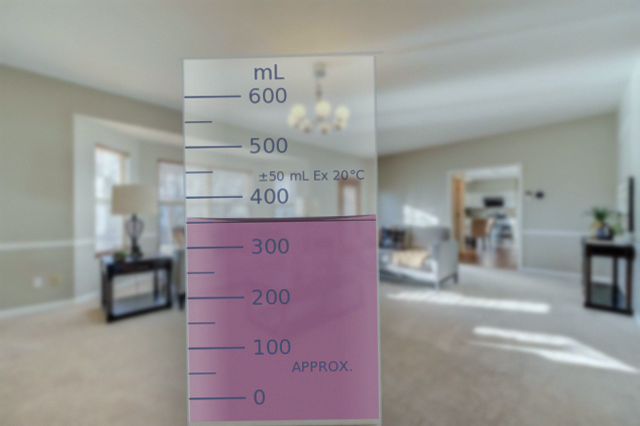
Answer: 350 mL
